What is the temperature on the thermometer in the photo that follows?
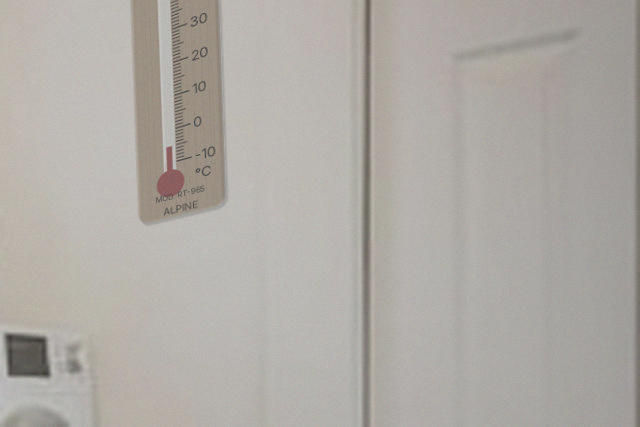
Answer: -5 °C
